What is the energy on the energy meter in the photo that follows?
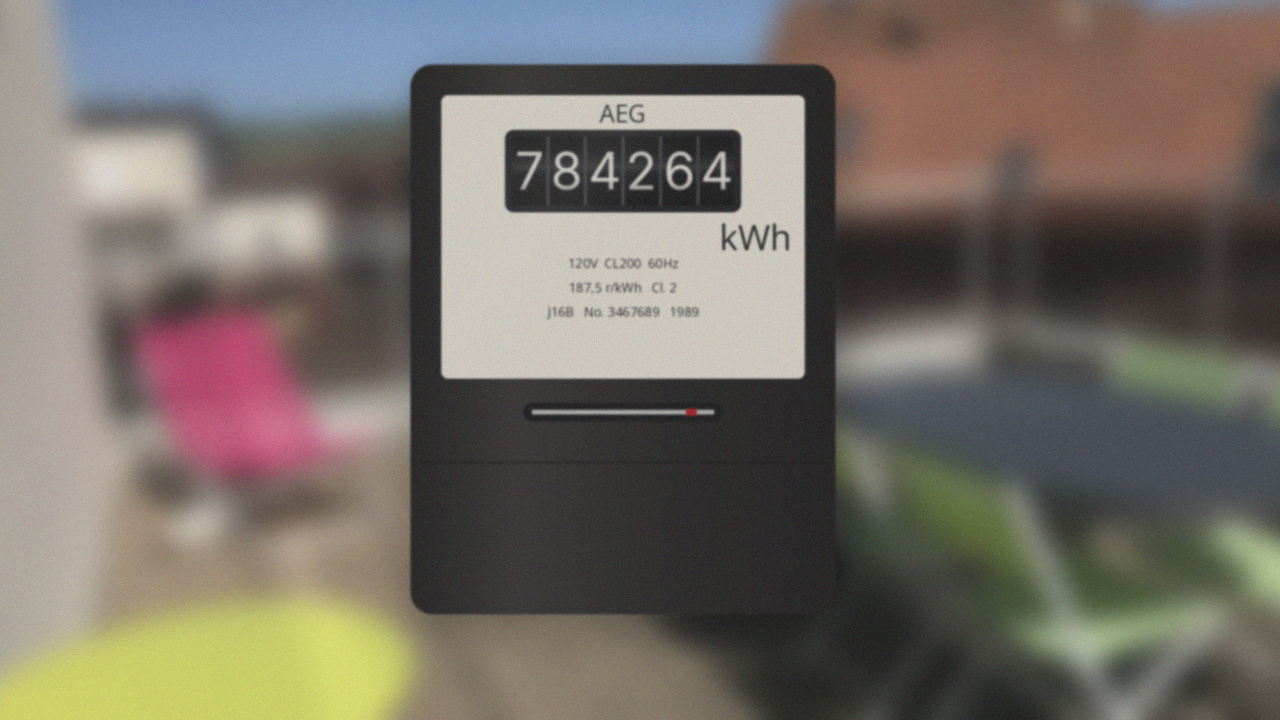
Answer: 784264 kWh
